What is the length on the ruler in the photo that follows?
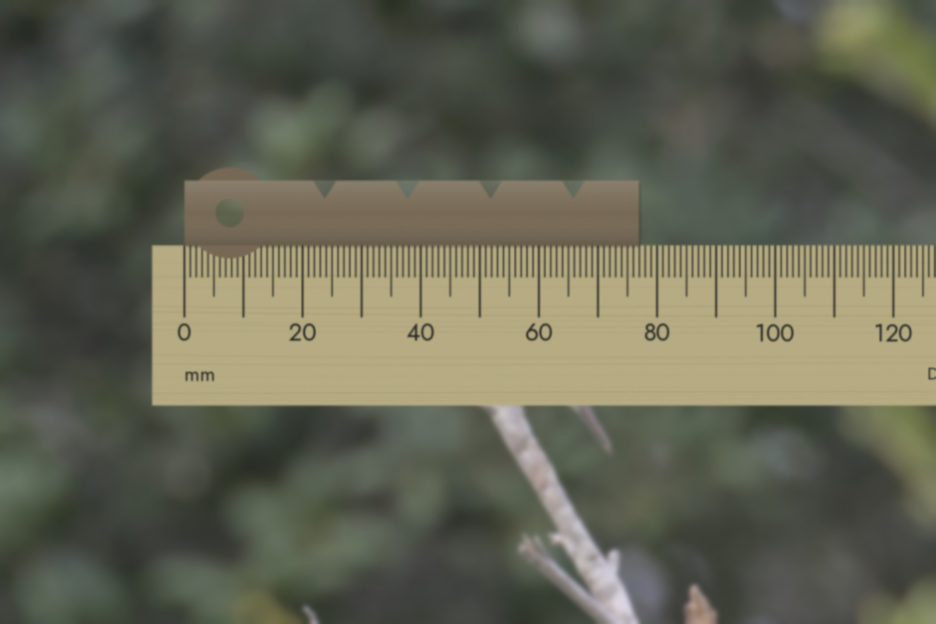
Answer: 77 mm
